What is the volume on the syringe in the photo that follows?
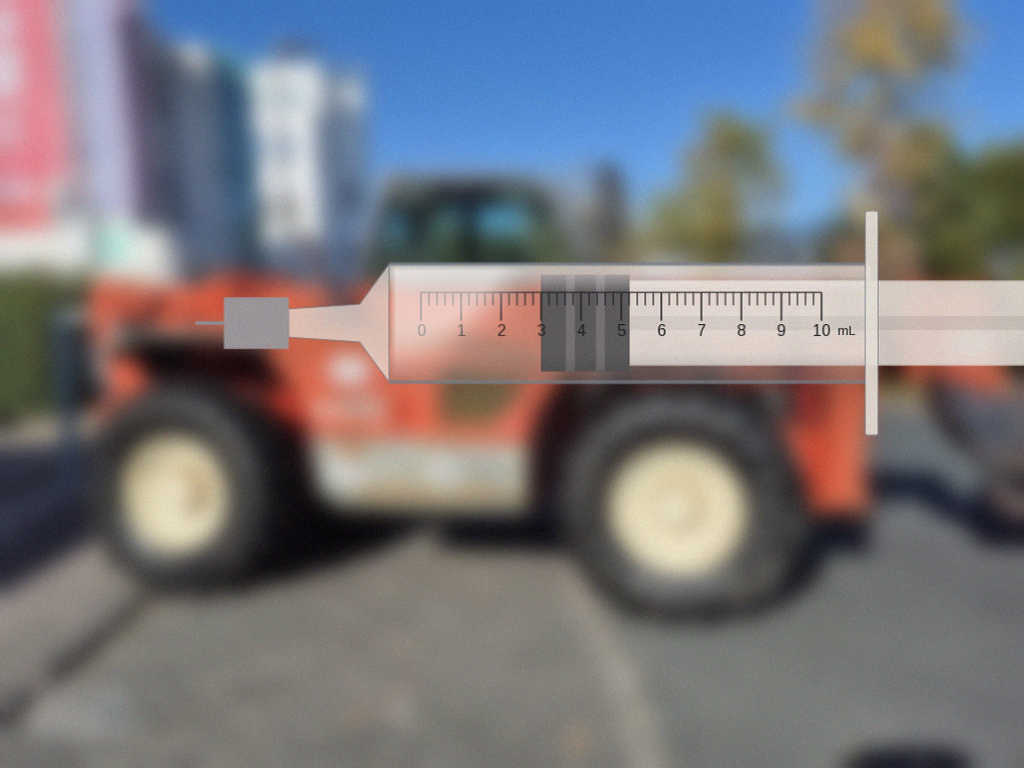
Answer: 3 mL
